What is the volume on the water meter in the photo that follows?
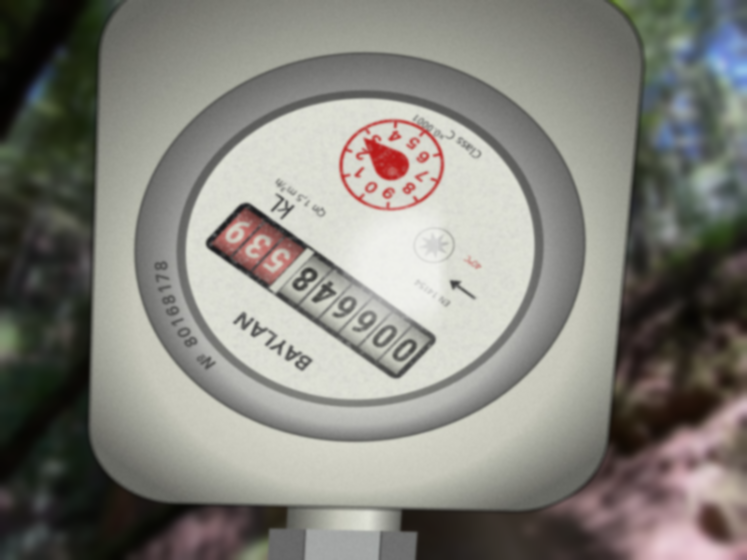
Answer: 6648.5392 kL
